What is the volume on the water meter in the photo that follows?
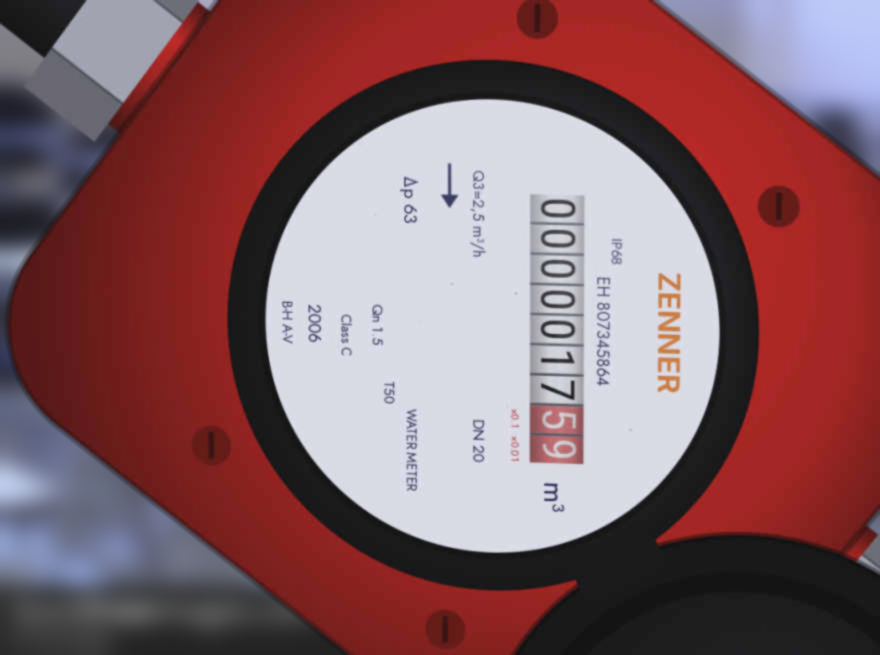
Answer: 17.59 m³
